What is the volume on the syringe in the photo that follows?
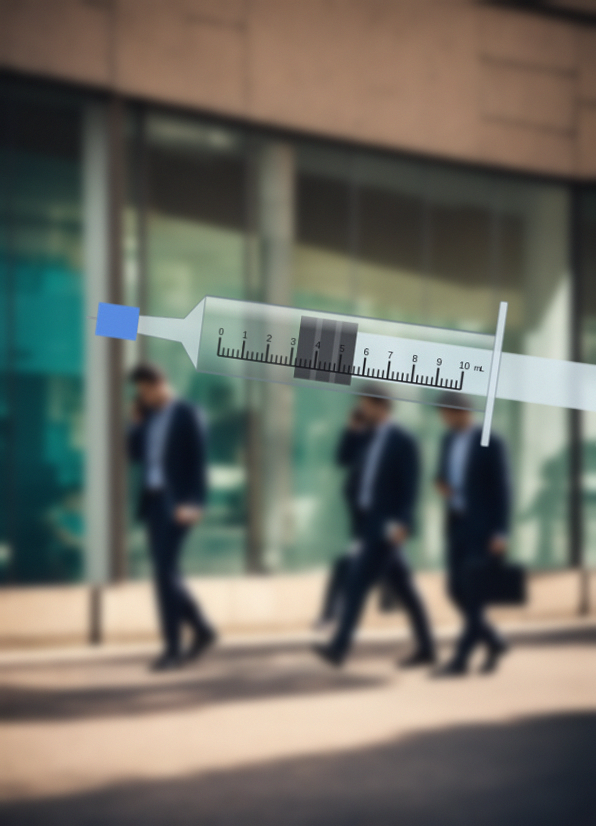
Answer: 3.2 mL
